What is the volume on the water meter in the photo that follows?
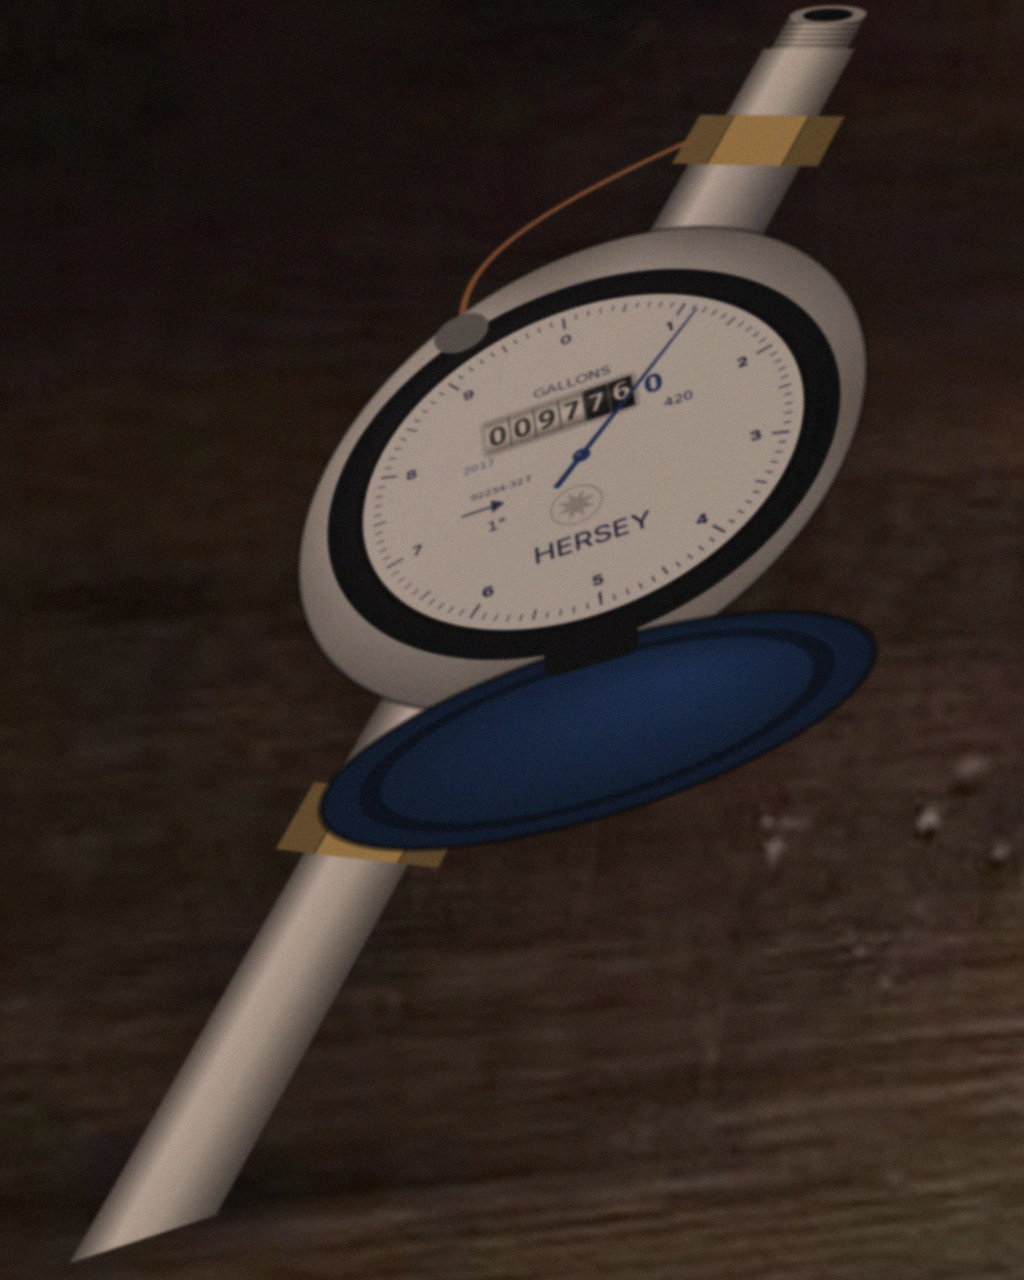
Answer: 97761.1 gal
